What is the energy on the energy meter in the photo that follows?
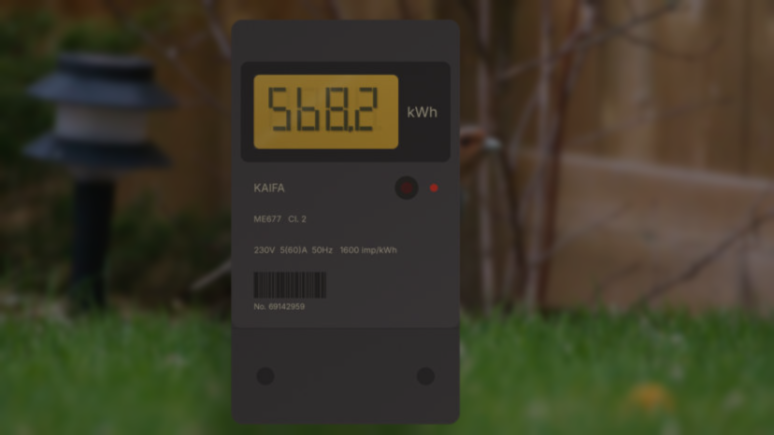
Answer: 568.2 kWh
